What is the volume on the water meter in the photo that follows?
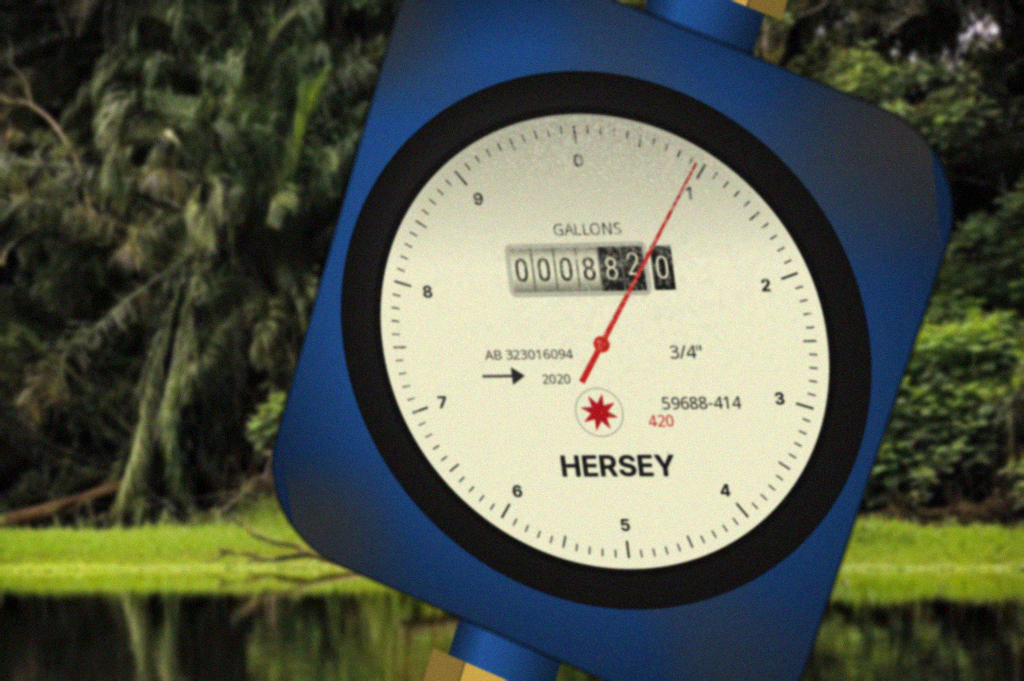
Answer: 8820.9 gal
